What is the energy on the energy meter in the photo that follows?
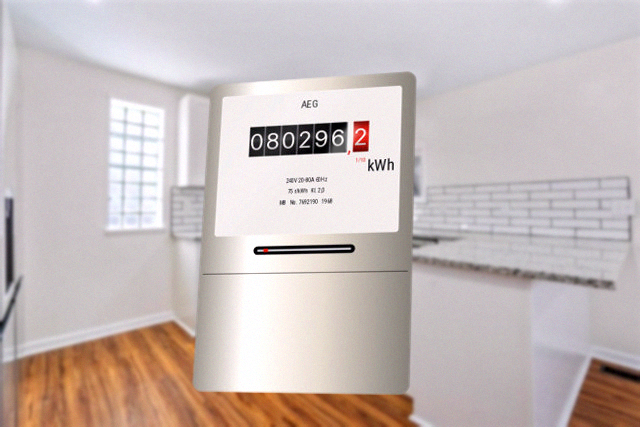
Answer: 80296.2 kWh
